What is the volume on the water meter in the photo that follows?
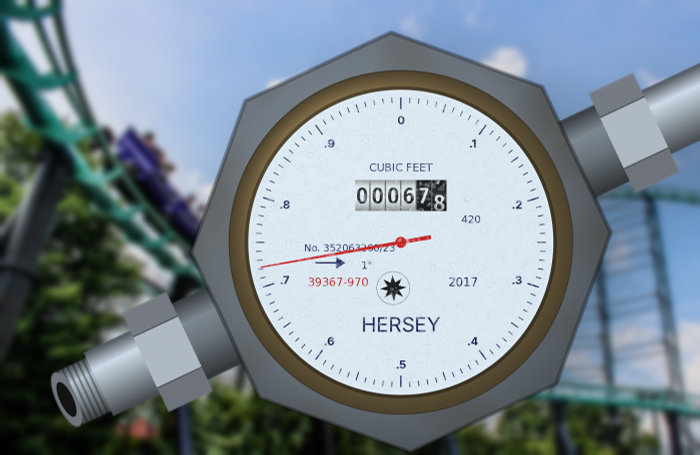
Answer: 677.72 ft³
